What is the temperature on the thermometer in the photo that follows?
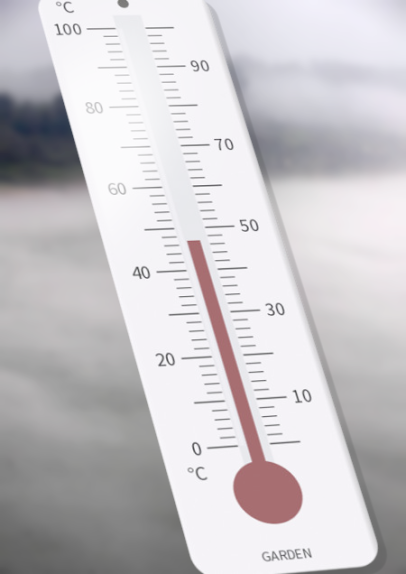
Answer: 47 °C
